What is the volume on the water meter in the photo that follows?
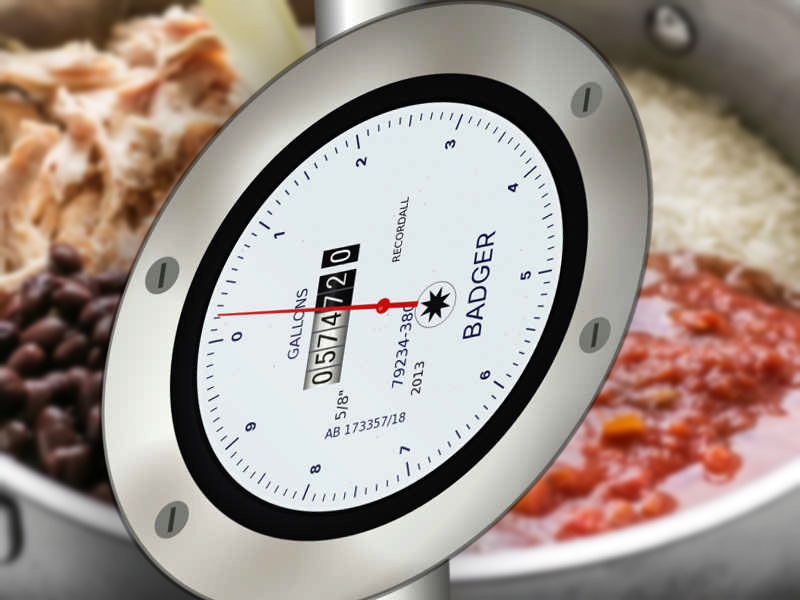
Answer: 574720.2 gal
